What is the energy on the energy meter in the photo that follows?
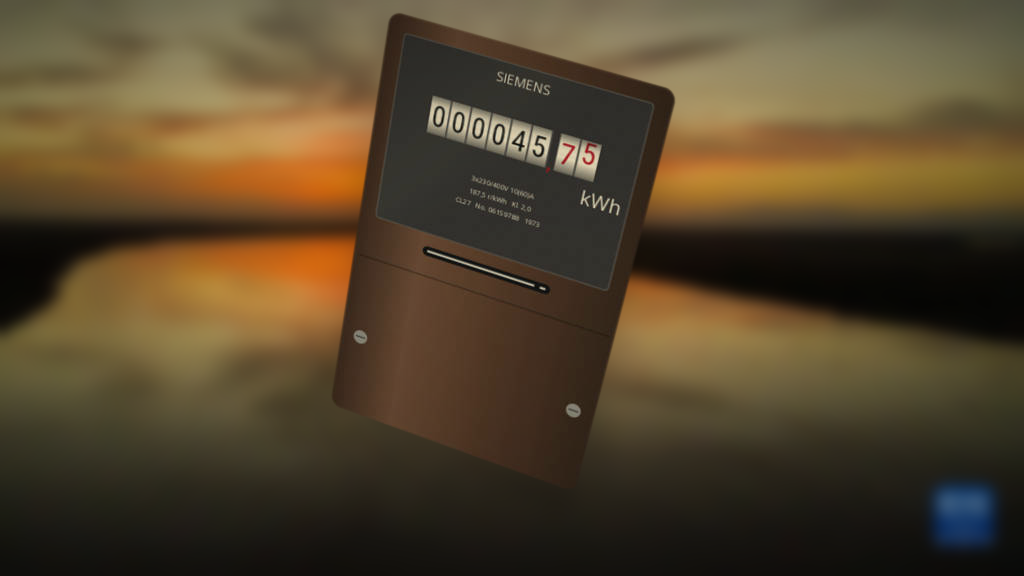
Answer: 45.75 kWh
